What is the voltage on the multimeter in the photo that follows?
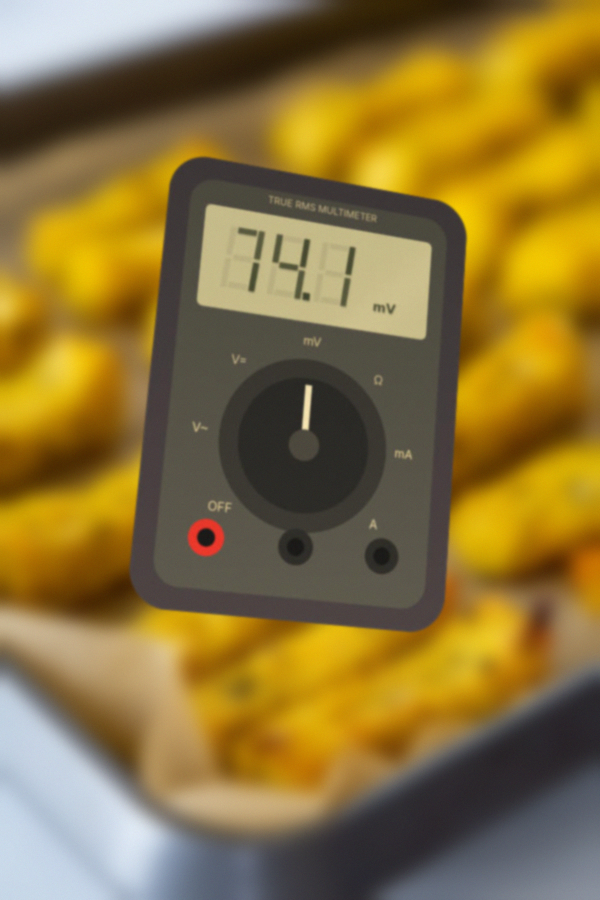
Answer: 74.1 mV
